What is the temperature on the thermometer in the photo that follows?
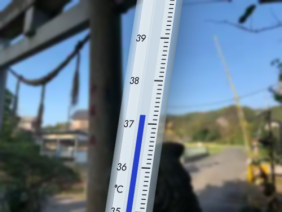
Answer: 37.2 °C
